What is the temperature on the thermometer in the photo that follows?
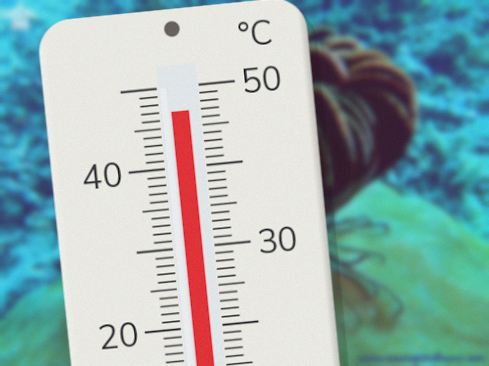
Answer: 47 °C
